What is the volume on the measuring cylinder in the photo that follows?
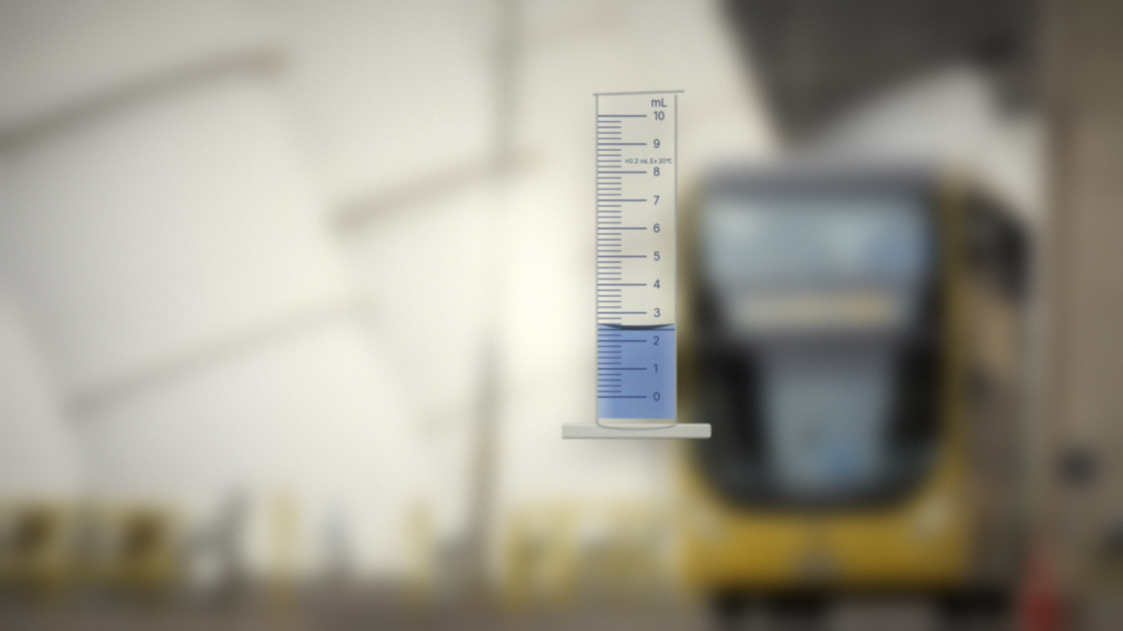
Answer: 2.4 mL
